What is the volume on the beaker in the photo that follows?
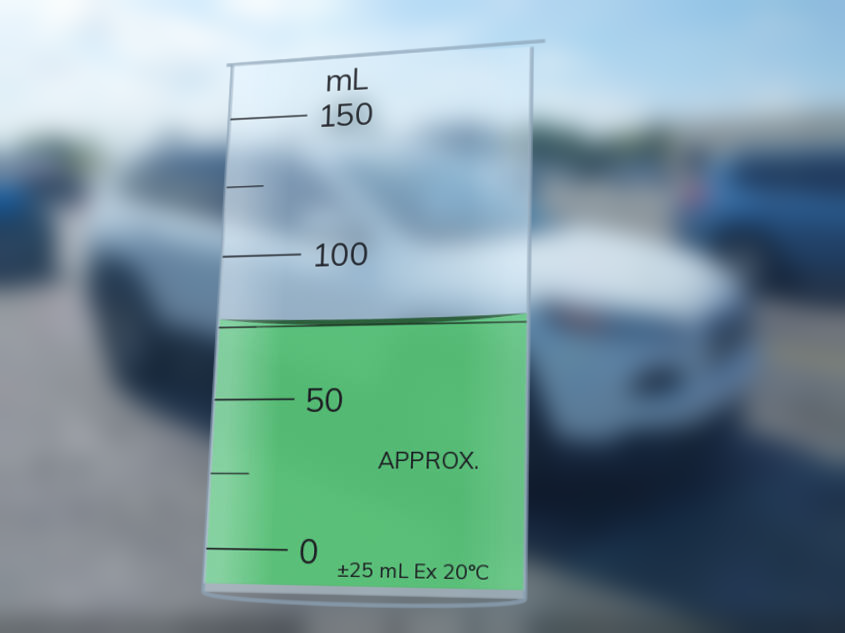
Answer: 75 mL
